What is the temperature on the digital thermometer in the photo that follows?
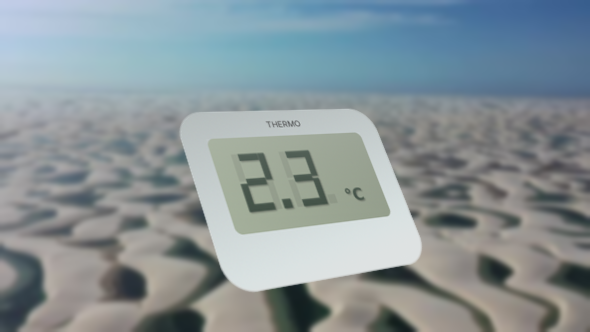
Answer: 2.3 °C
